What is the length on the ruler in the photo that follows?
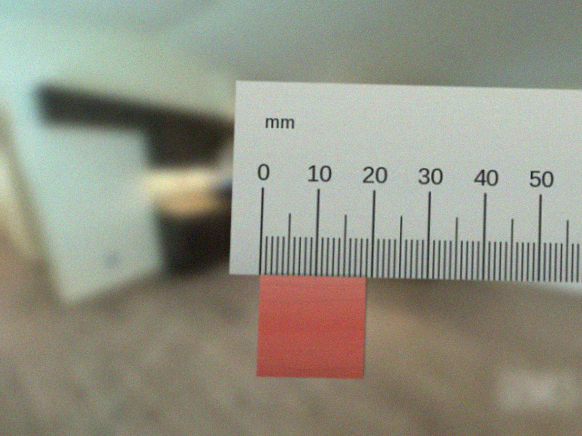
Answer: 19 mm
